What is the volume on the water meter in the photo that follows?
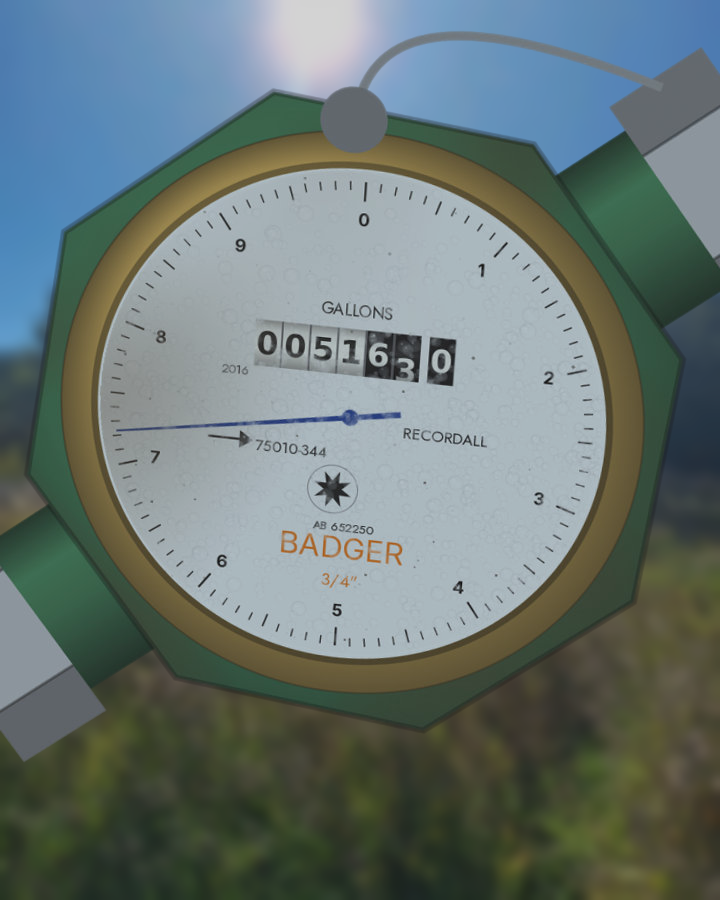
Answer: 51627.2 gal
